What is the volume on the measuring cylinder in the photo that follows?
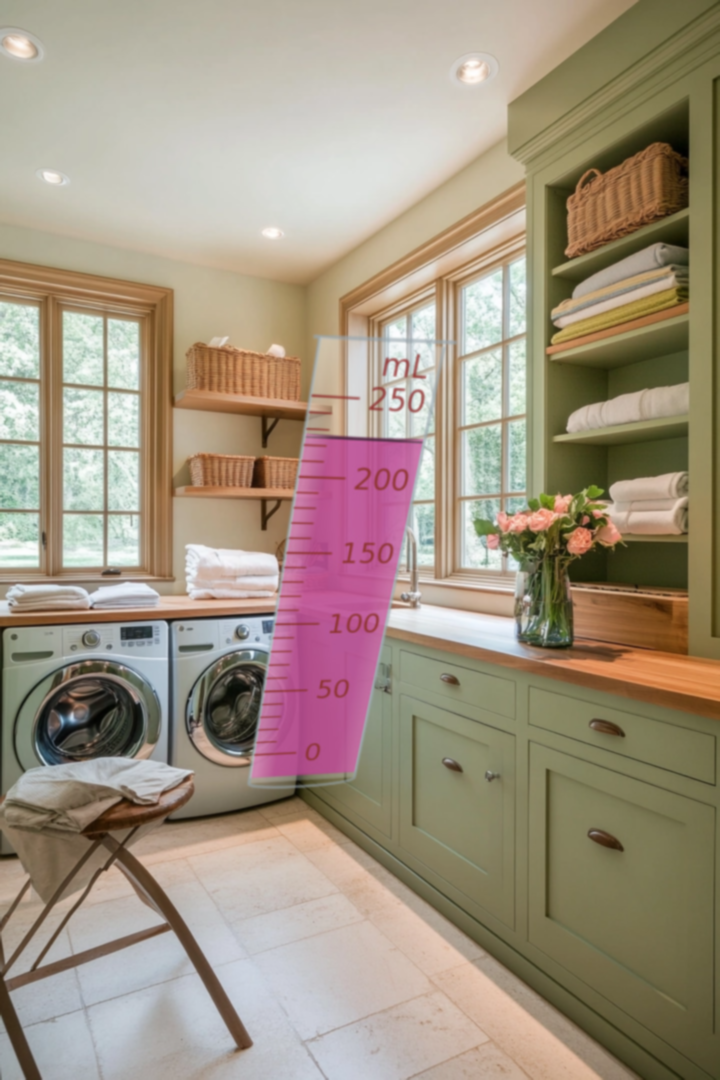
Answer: 225 mL
